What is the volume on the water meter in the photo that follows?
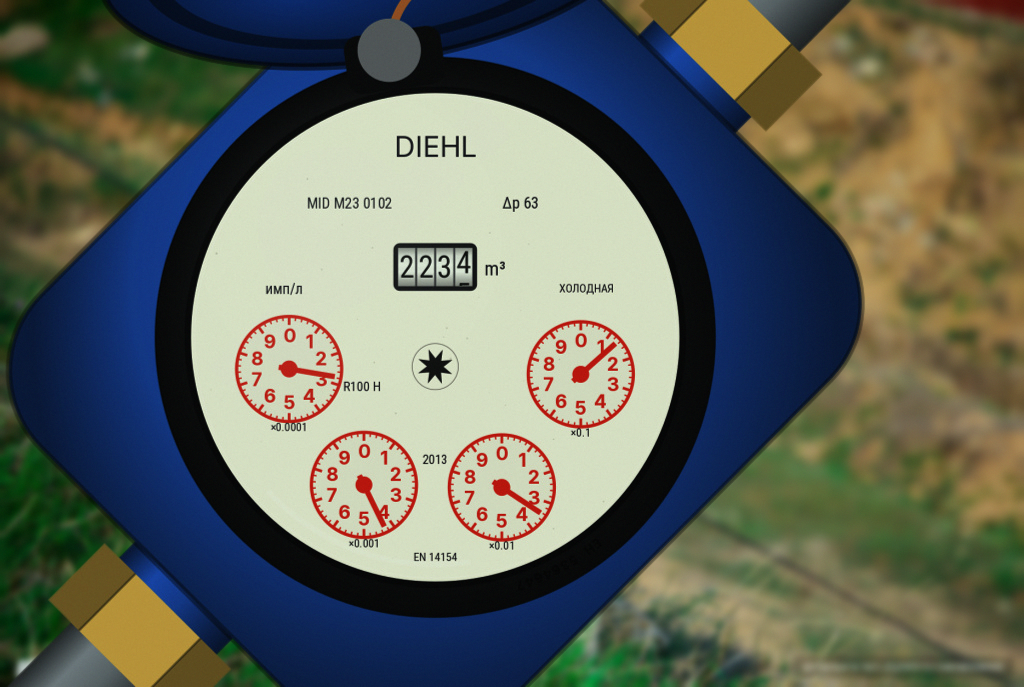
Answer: 2234.1342 m³
